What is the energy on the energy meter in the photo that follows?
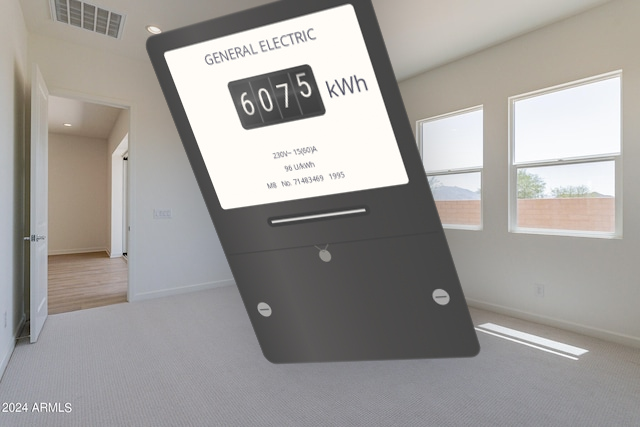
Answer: 6075 kWh
